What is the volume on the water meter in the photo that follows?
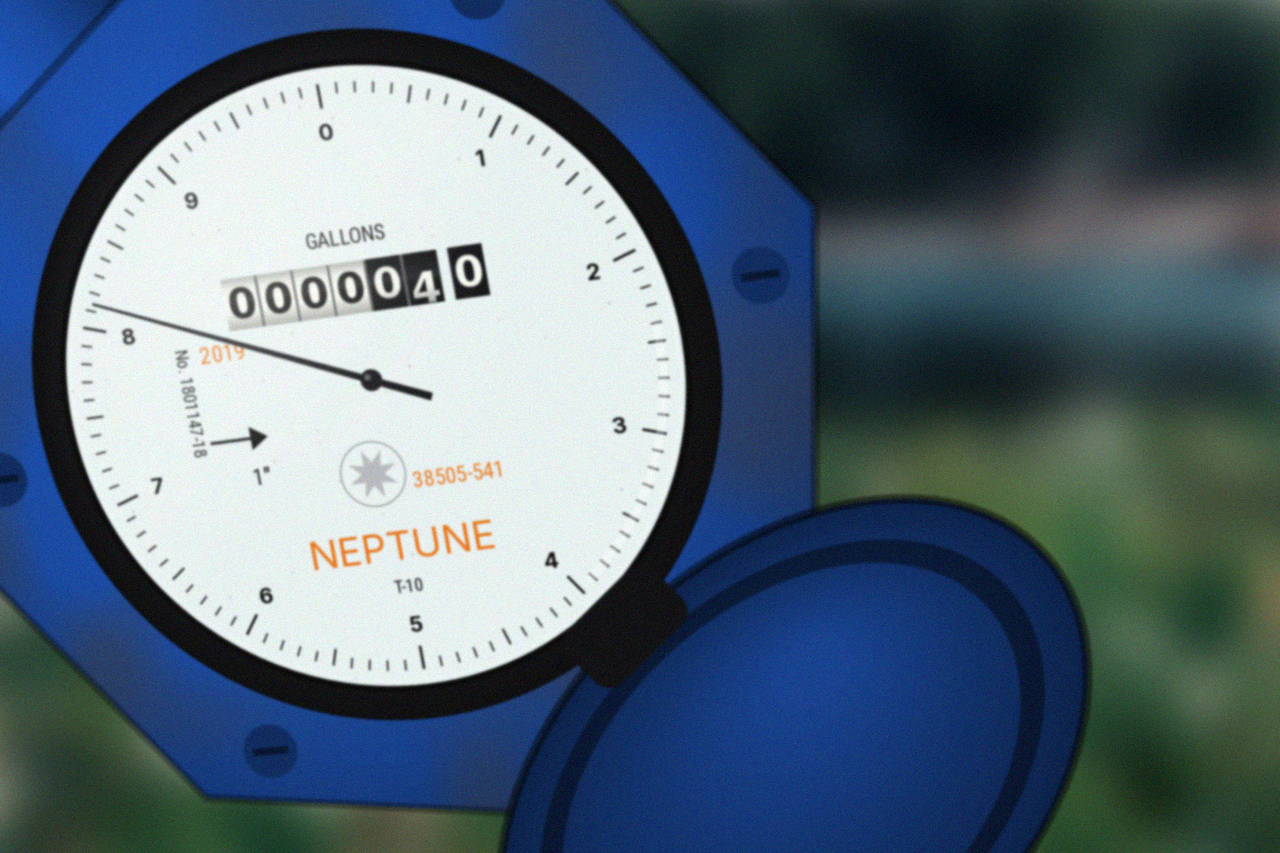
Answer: 38.1 gal
